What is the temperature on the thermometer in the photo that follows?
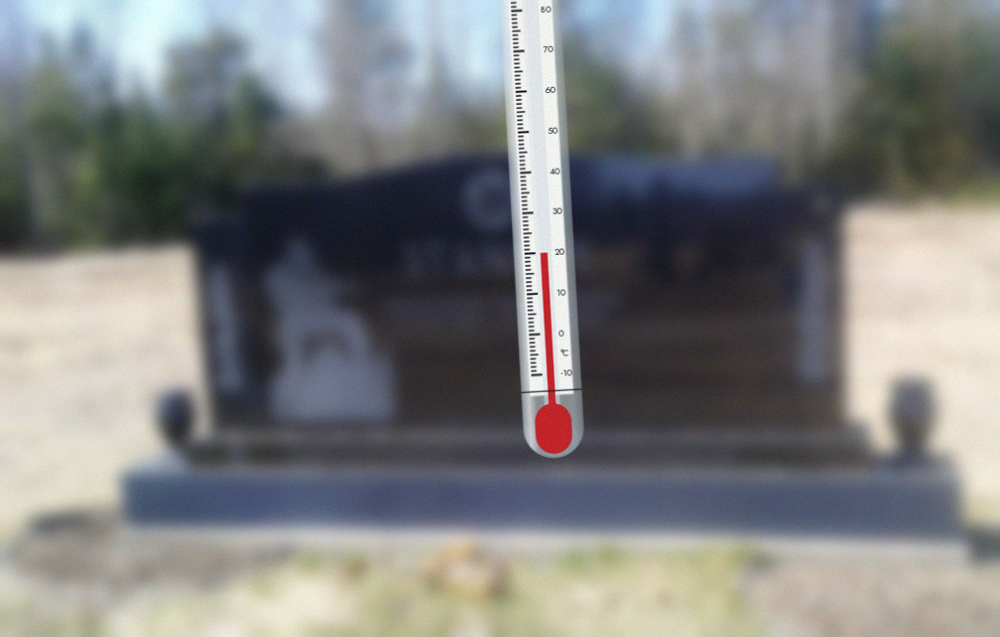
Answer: 20 °C
